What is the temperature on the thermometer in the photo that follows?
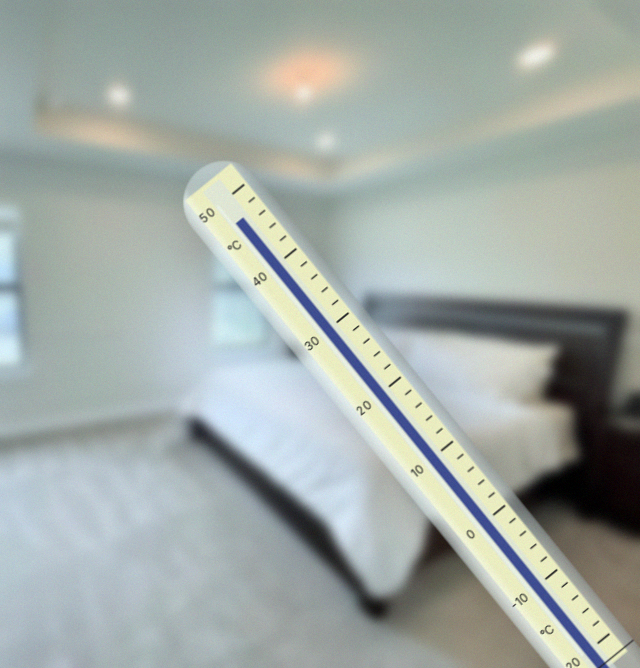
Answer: 47 °C
